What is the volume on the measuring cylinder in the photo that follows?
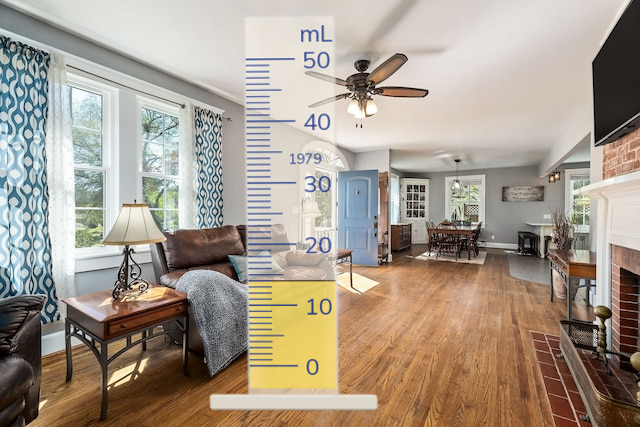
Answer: 14 mL
